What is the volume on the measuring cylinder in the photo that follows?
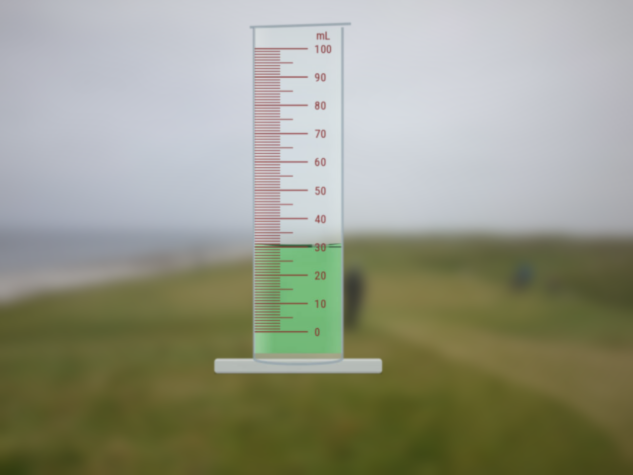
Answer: 30 mL
